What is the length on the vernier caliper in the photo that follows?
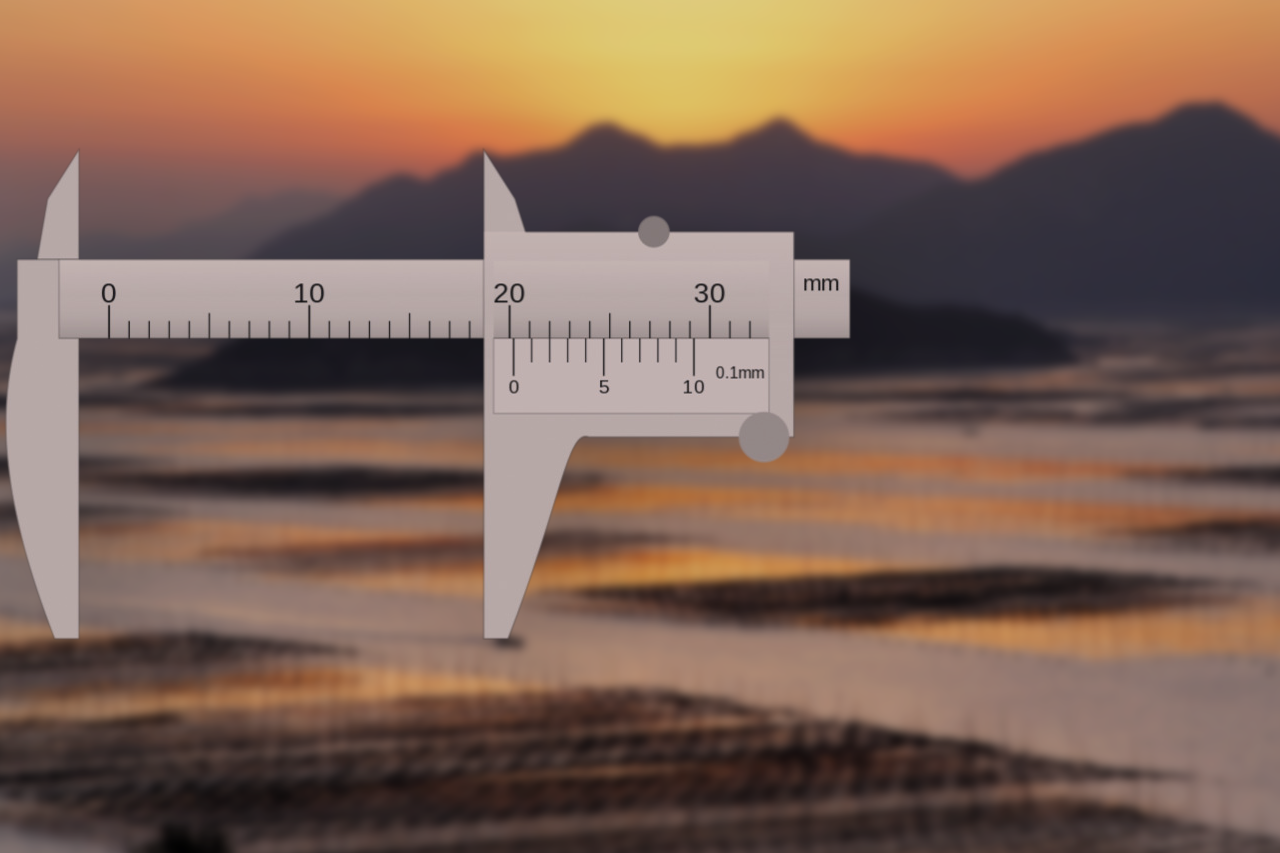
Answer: 20.2 mm
